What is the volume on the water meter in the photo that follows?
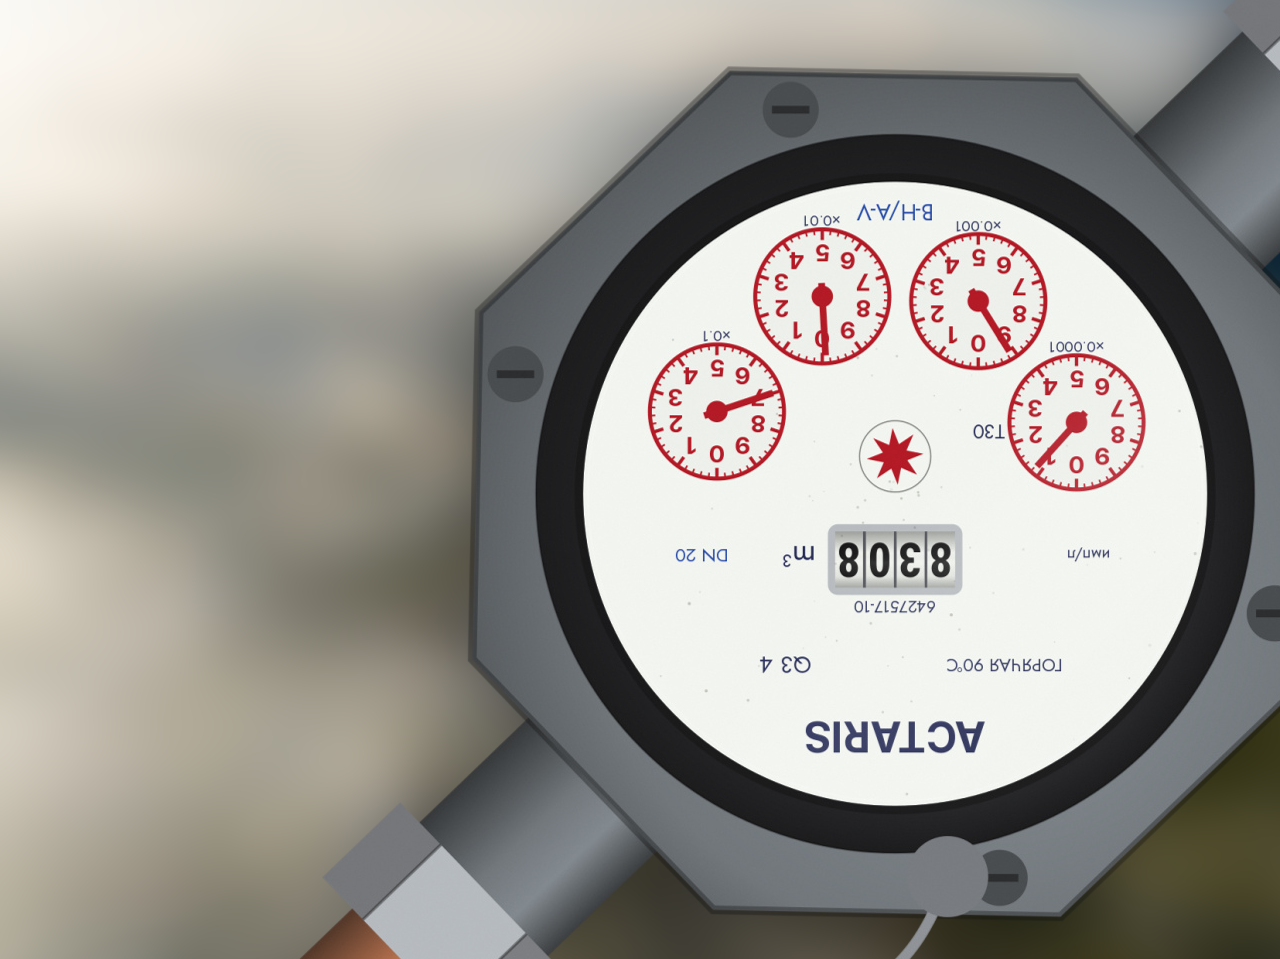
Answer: 8308.6991 m³
